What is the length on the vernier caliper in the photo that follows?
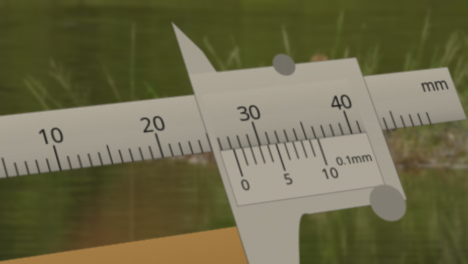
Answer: 27.2 mm
